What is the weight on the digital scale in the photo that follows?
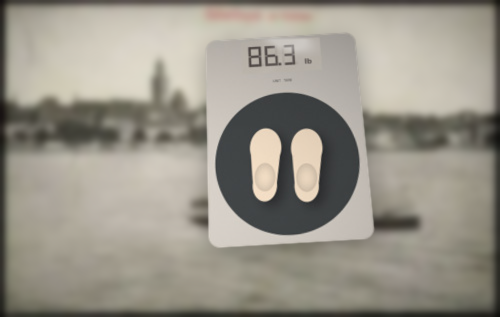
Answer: 86.3 lb
